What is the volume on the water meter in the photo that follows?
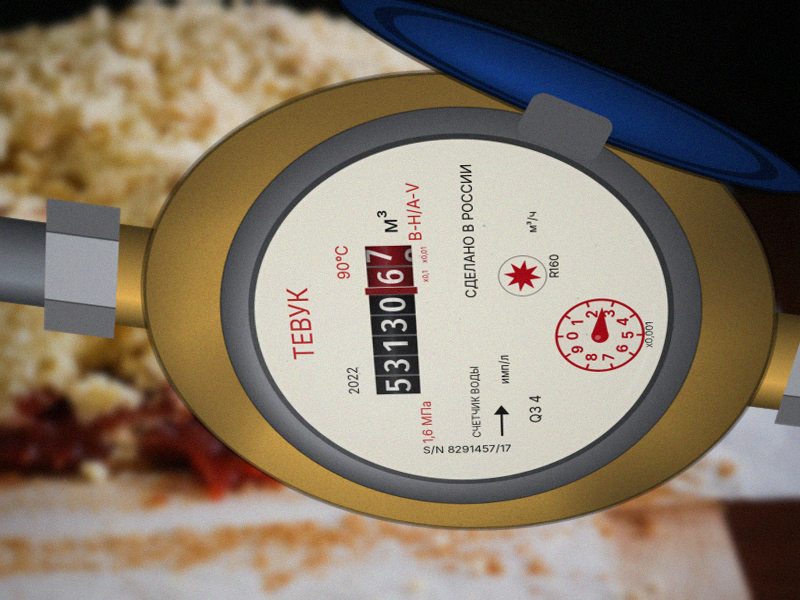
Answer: 53130.672 m³
